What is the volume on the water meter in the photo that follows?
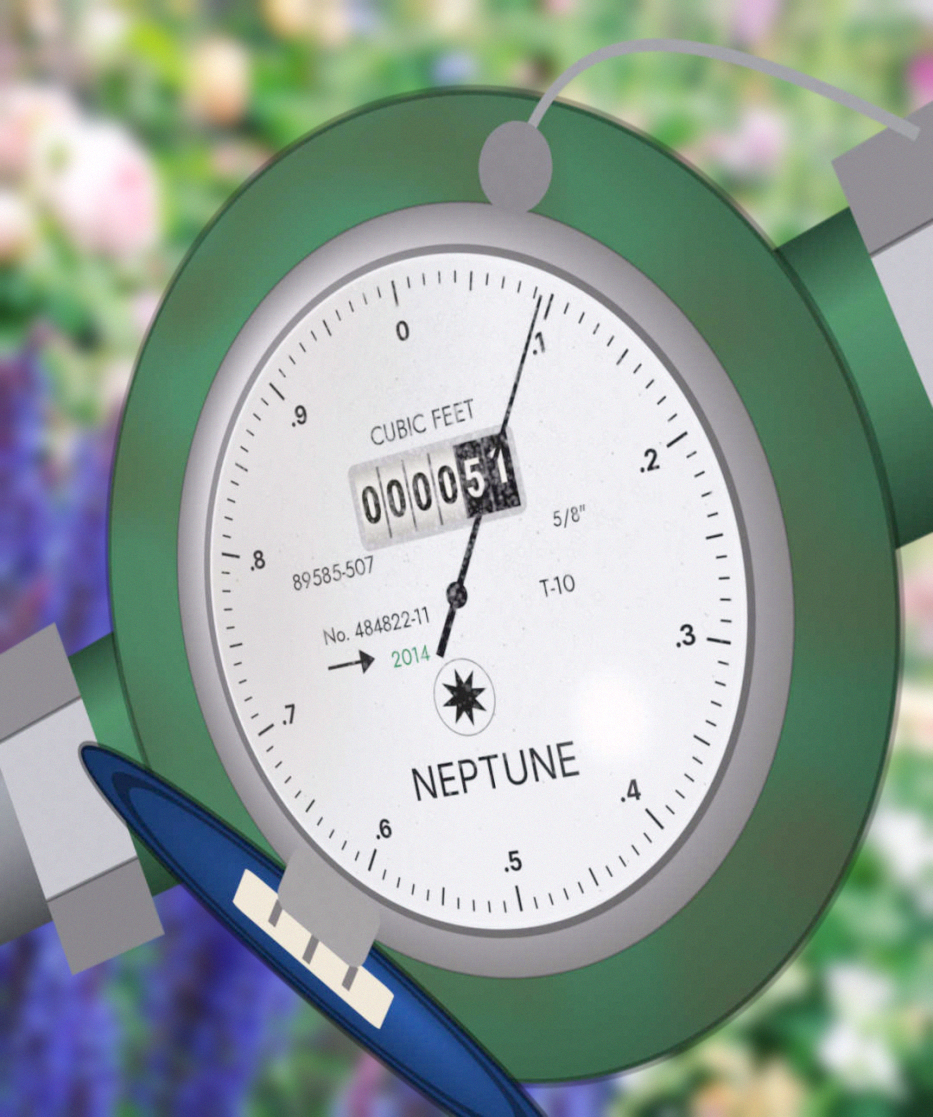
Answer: 51.09 ft³
